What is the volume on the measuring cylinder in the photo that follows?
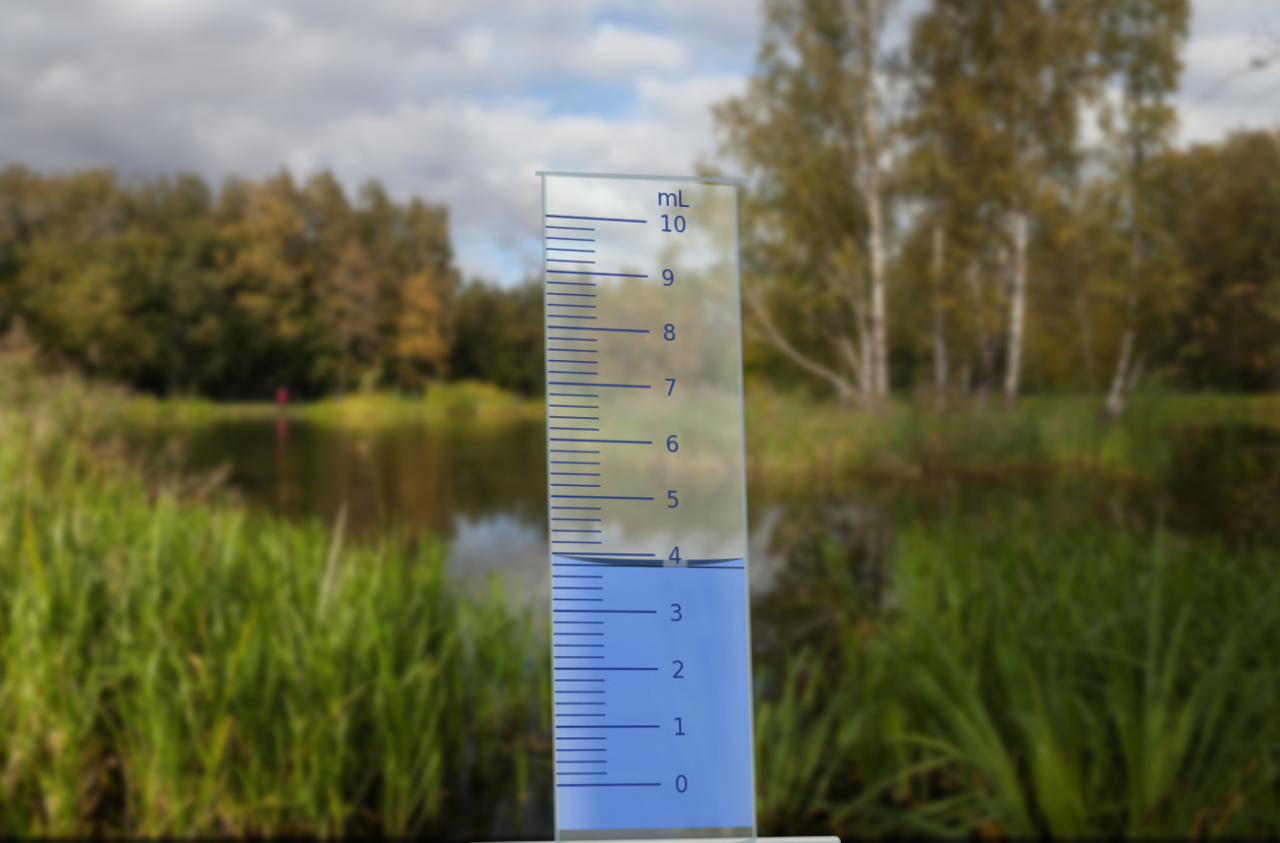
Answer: 3.8 mL
